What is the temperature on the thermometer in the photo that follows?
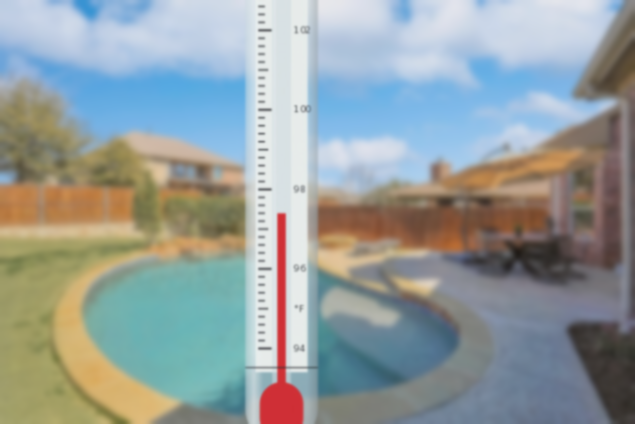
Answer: 97.4 °F
